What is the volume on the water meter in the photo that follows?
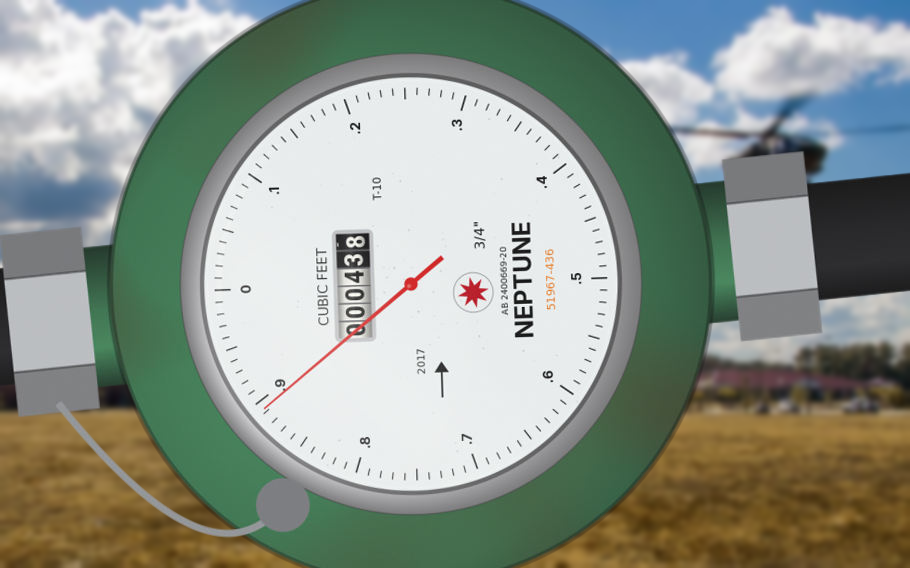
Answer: 437.89 ft³
